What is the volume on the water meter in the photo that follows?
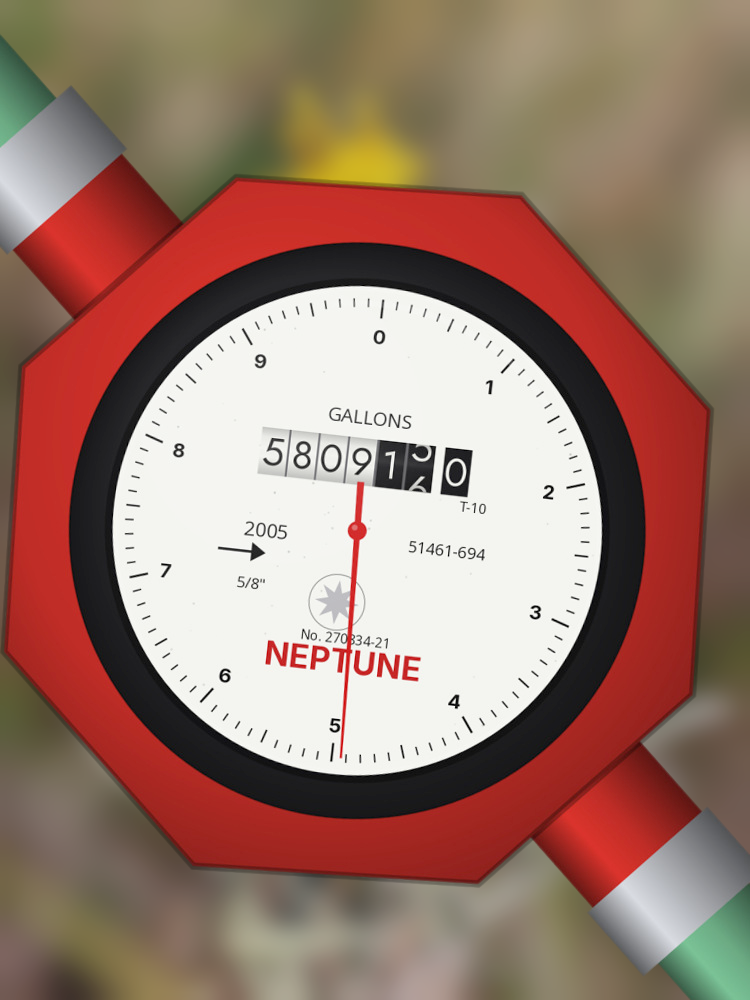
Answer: 5809154.9 gal
